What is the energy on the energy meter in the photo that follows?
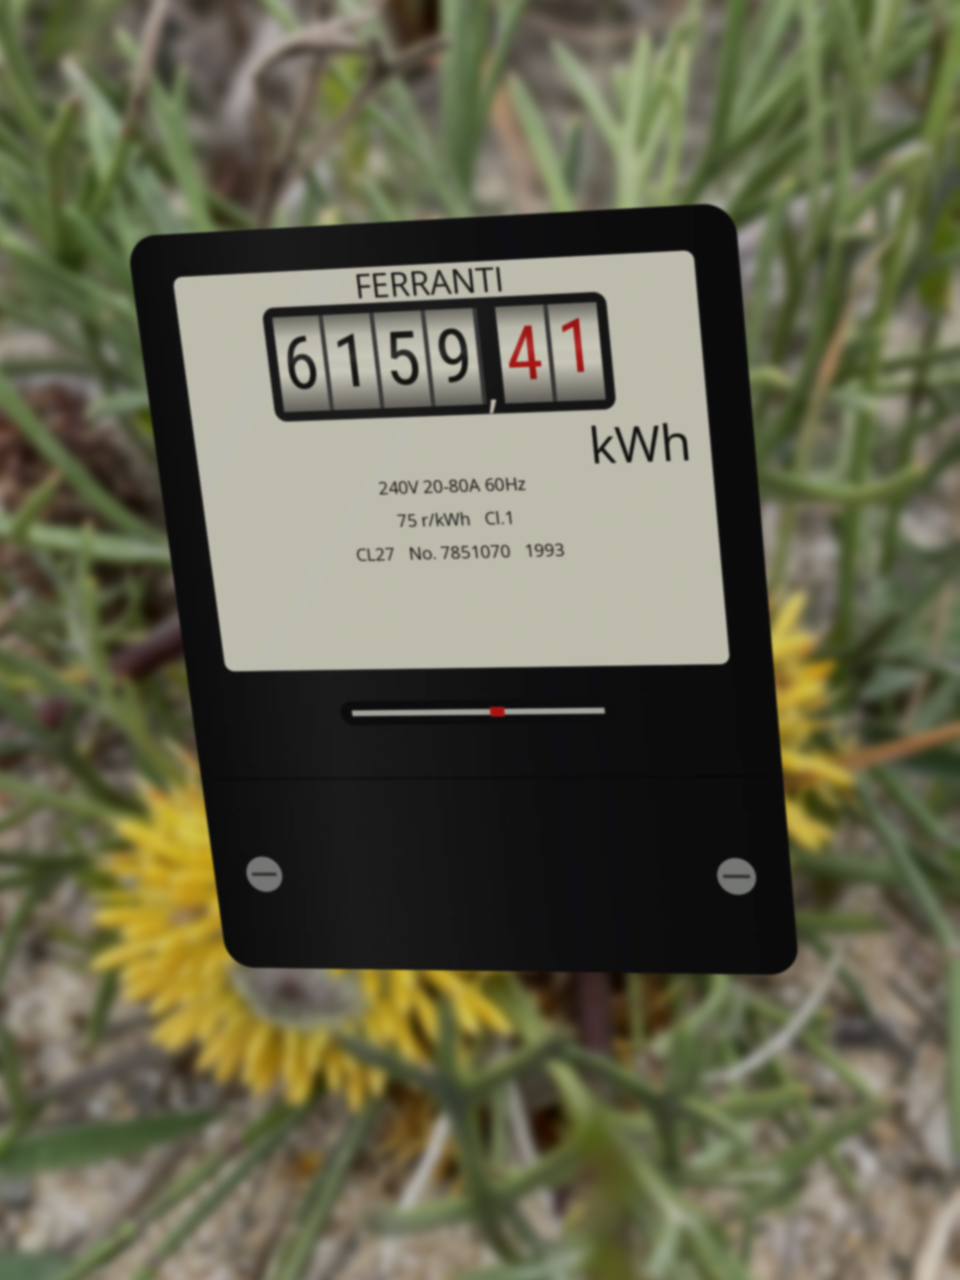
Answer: 6159.41 kWh
